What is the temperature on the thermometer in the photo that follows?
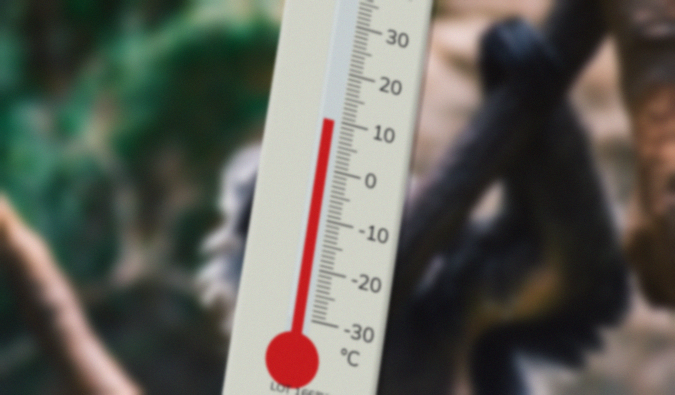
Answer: 10 °C
